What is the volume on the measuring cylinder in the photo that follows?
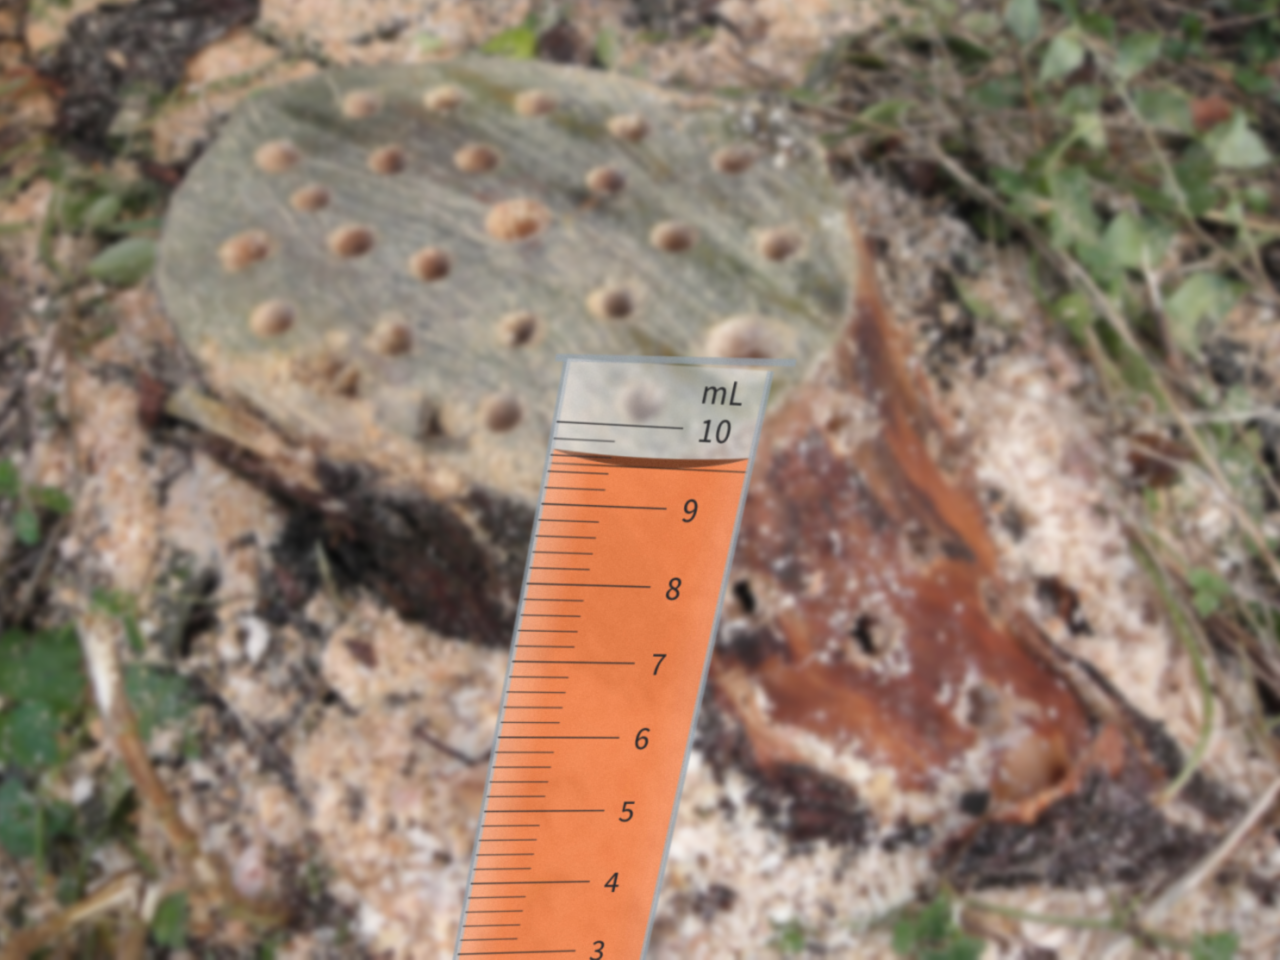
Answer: 9.5 mL
